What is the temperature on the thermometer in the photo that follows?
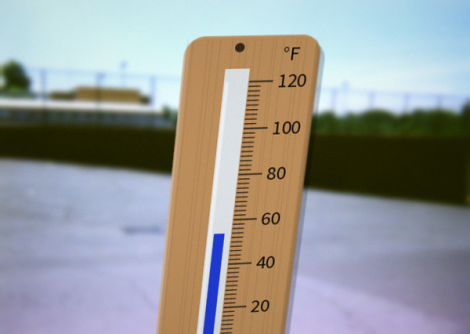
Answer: 54 °F
